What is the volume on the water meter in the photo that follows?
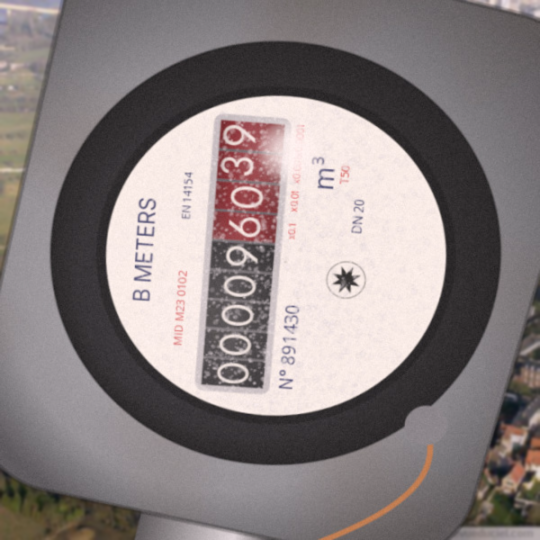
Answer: 9.6039 m³
